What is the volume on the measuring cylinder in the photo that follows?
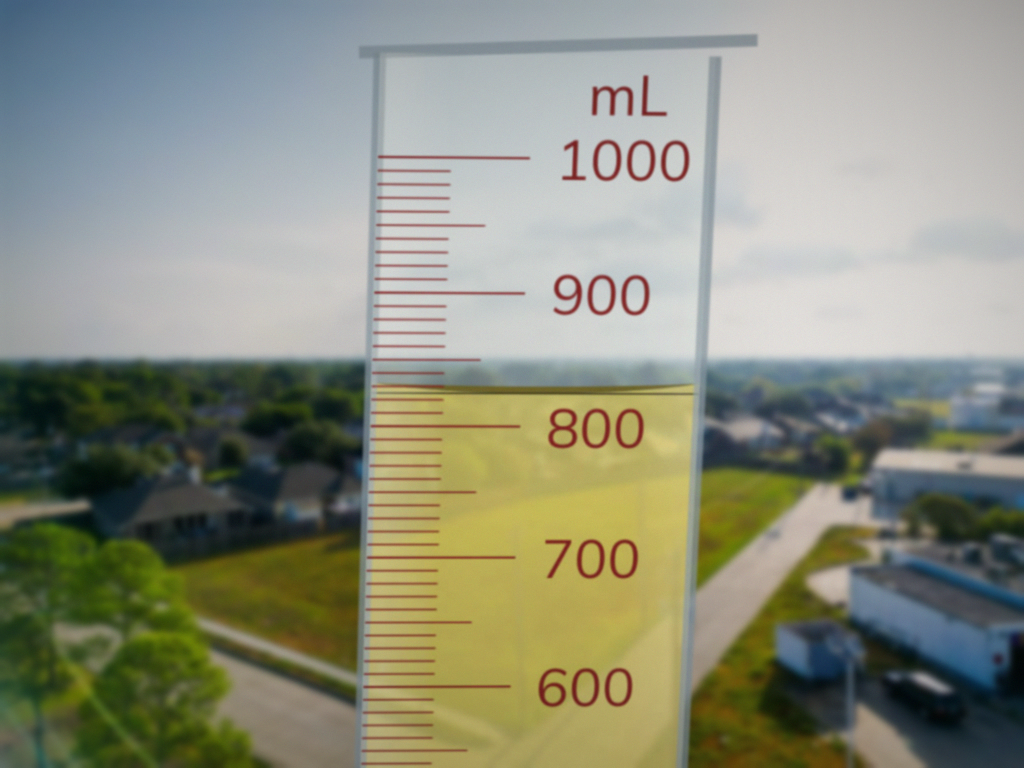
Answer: 825 mL
